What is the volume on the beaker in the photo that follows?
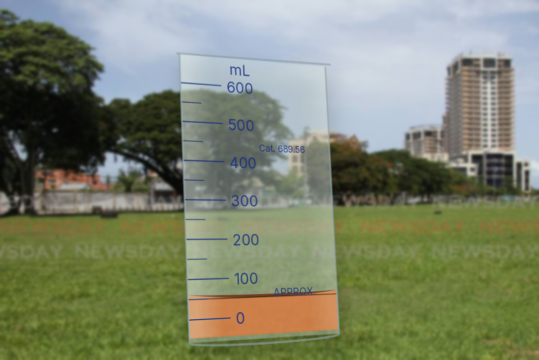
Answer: 50 mL
